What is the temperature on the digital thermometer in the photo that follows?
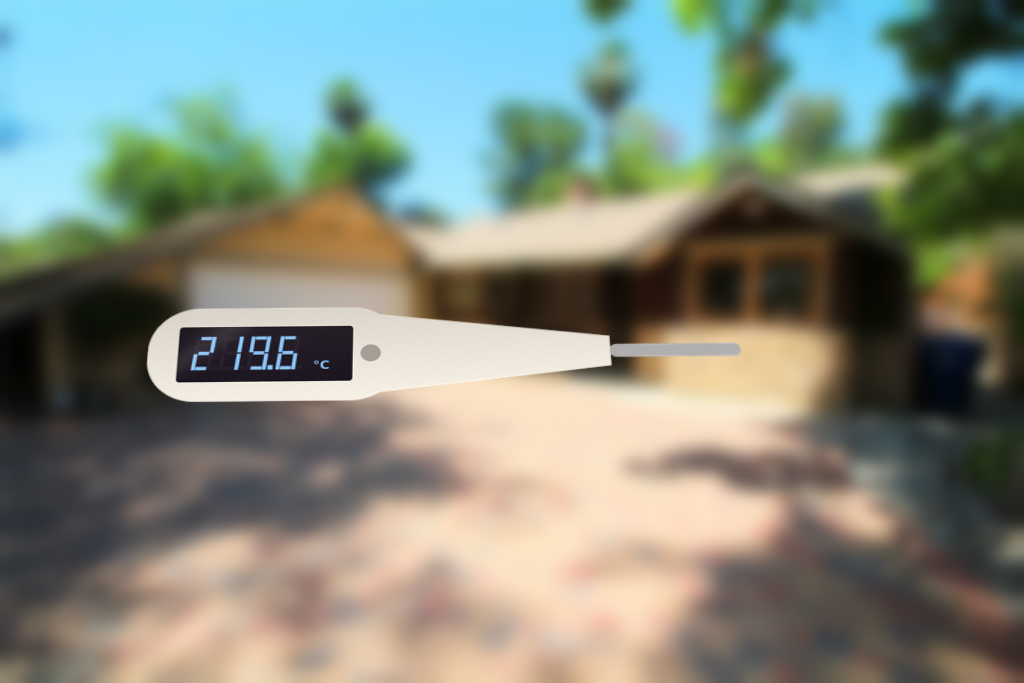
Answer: 219.6 °C
